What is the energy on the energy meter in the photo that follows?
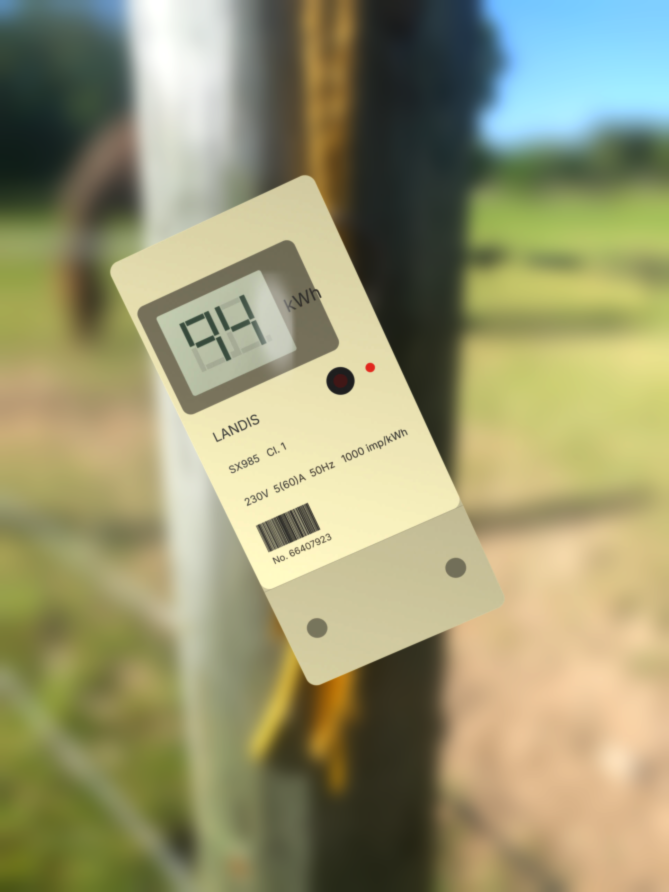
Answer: 94 kWh
